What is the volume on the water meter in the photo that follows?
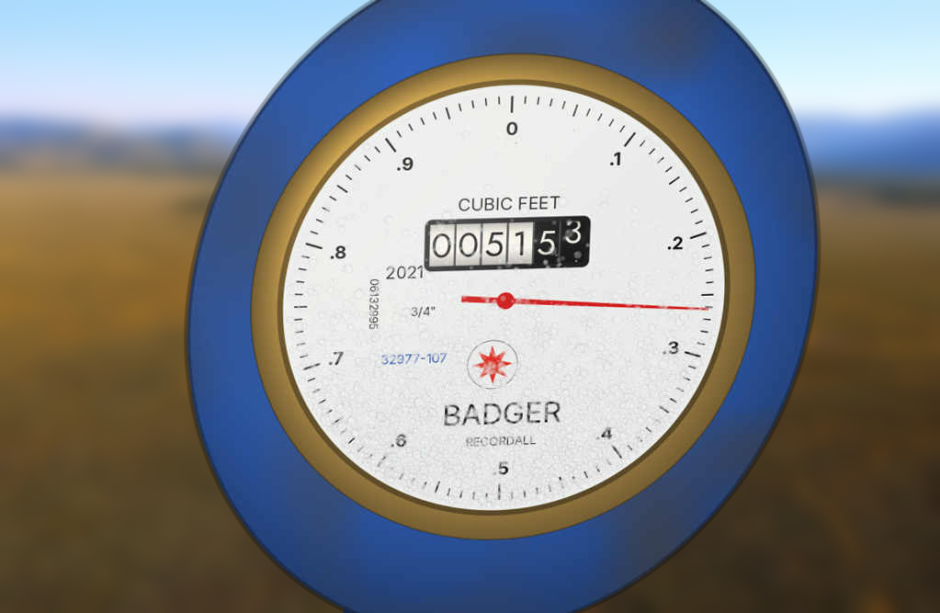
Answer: 5153.26 ft³
